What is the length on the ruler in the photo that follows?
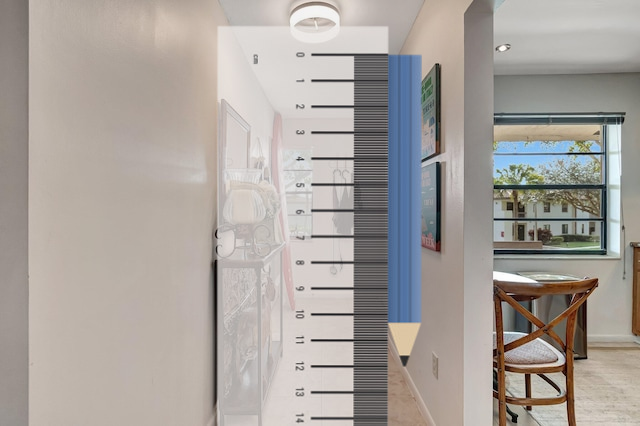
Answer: 12 cm
